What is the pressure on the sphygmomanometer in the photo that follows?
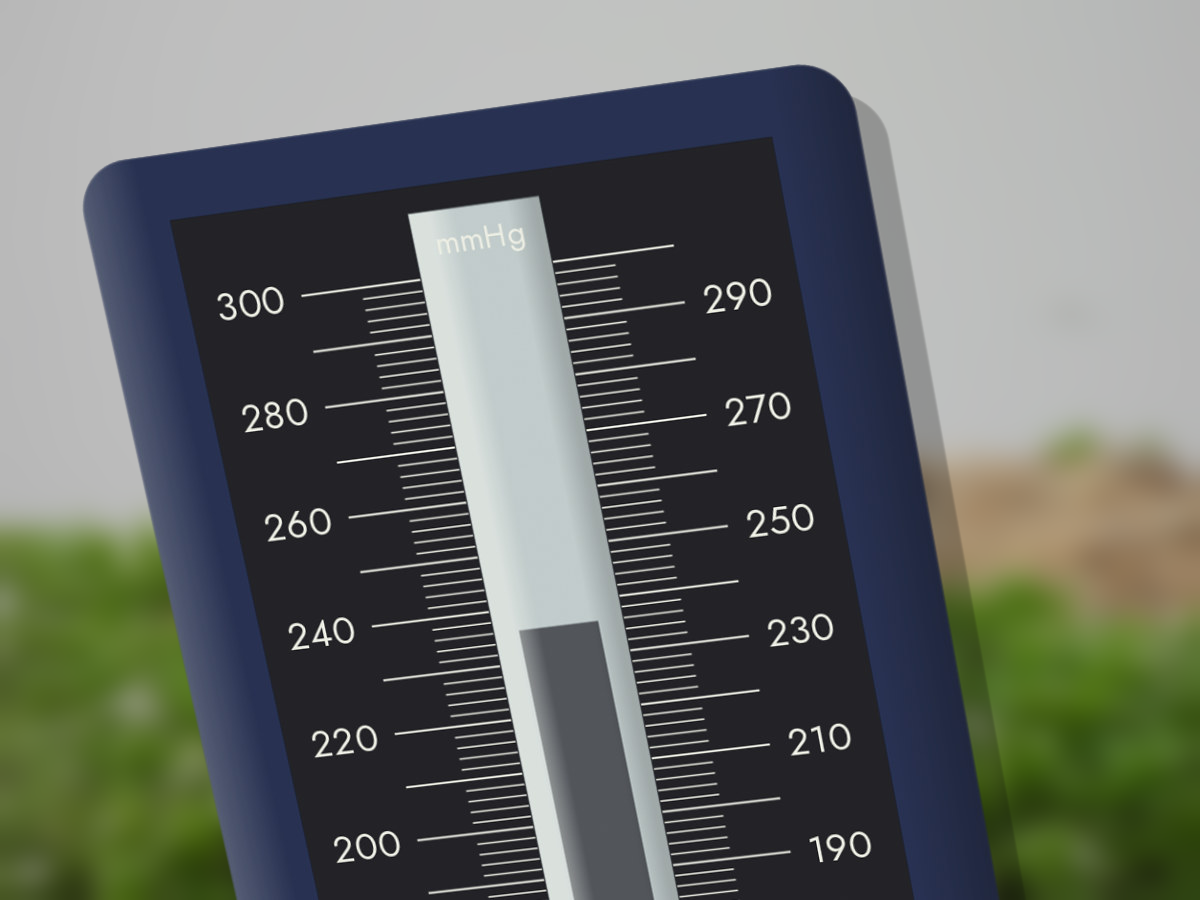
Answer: 236 mmHg
